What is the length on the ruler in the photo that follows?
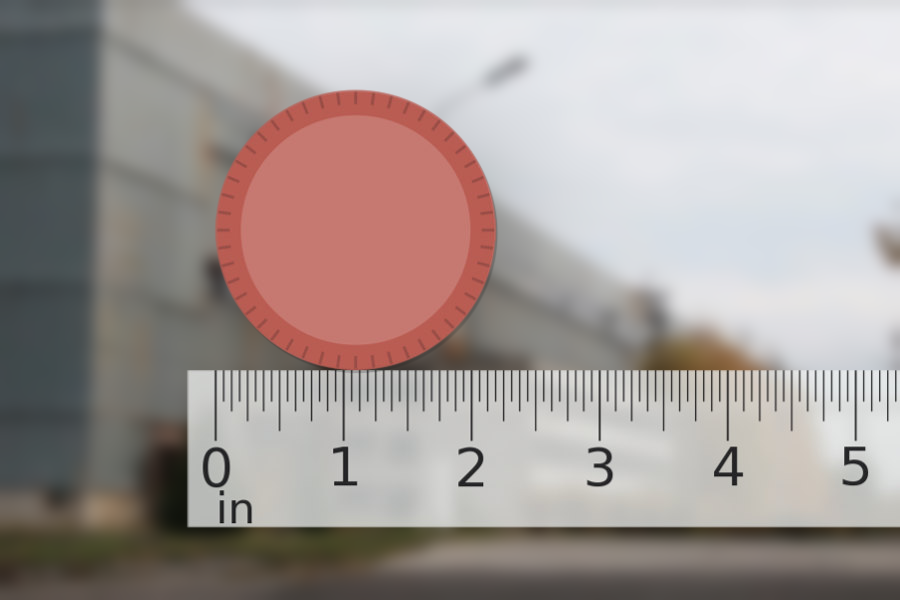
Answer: 2.1875 in
